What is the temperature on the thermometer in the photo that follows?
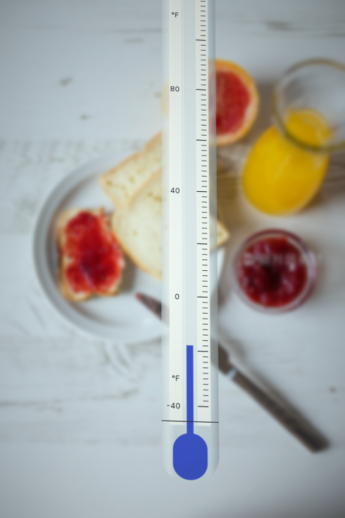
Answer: -18 °F
